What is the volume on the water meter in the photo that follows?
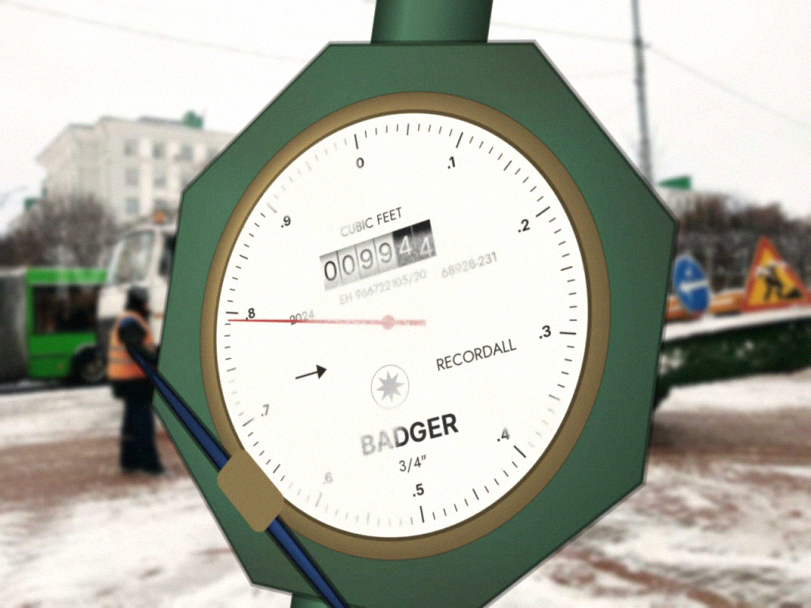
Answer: 9943.79 ft³
